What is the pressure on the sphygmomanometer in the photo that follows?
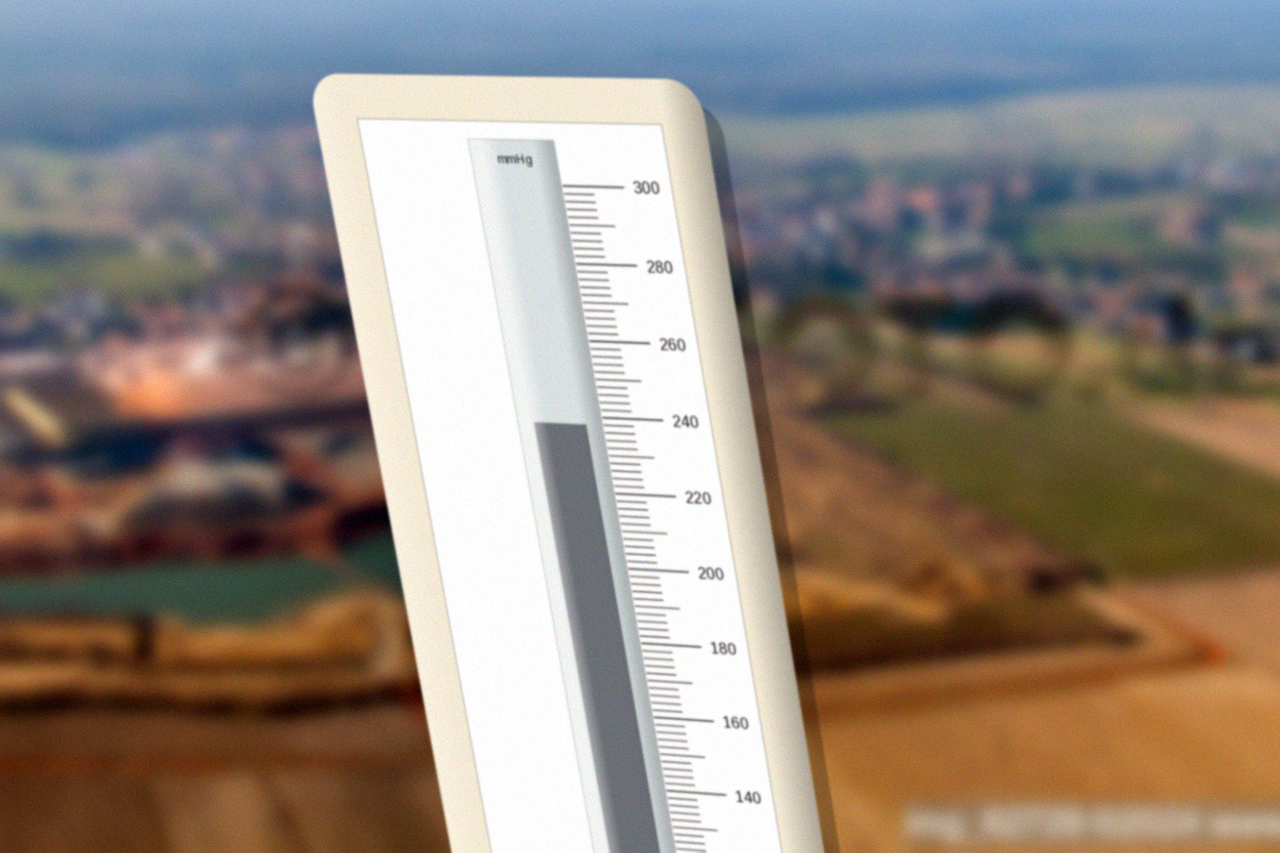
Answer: 238 mmHg
